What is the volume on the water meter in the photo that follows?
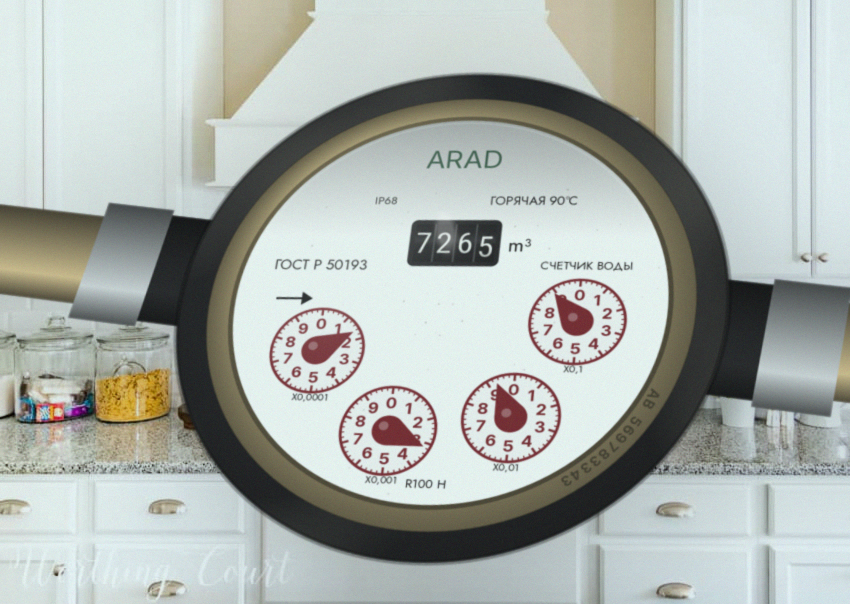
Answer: 7264.8931 m³
